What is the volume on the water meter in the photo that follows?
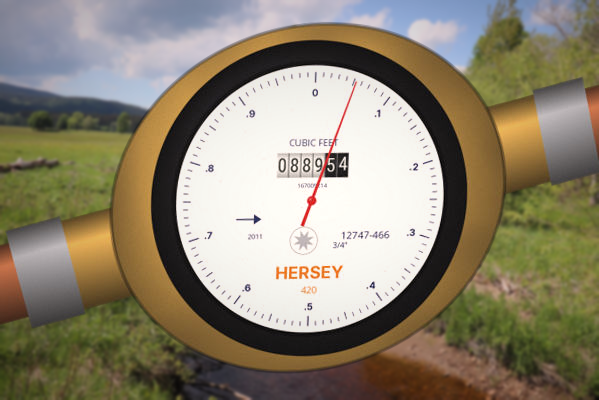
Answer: 88954.05 ft³
